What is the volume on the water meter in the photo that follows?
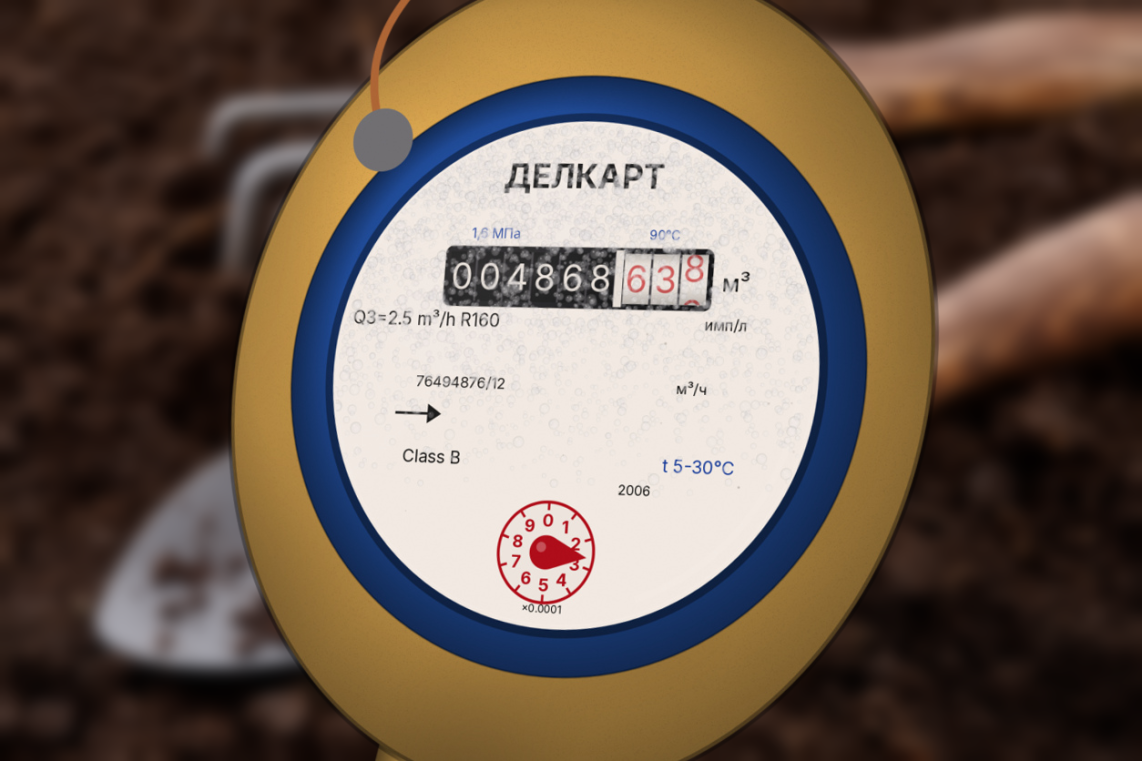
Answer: 4868.6382 m³
